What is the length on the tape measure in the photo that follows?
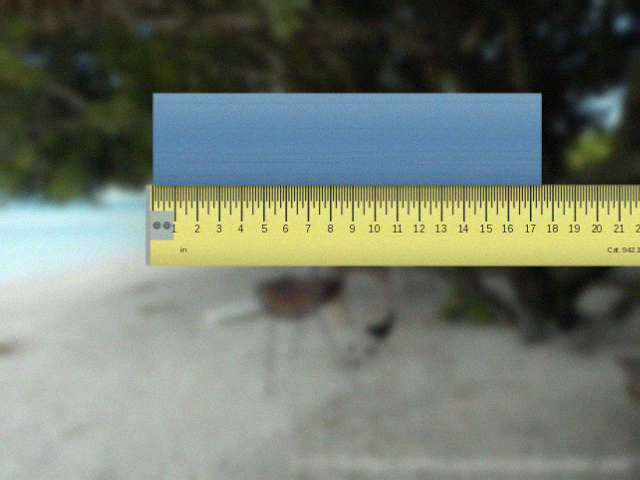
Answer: 17.5 in
